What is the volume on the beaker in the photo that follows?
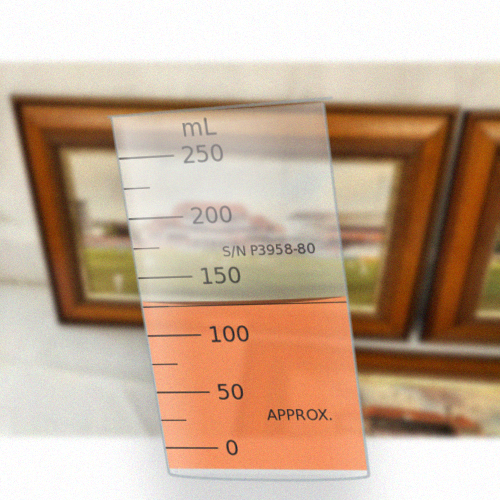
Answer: 125 mL
